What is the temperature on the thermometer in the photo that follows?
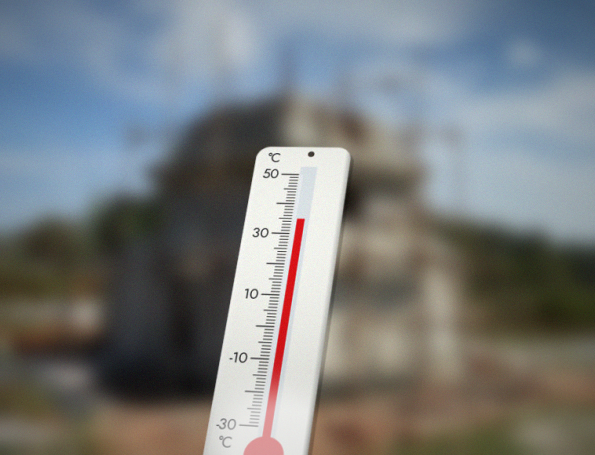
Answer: 35 °C
